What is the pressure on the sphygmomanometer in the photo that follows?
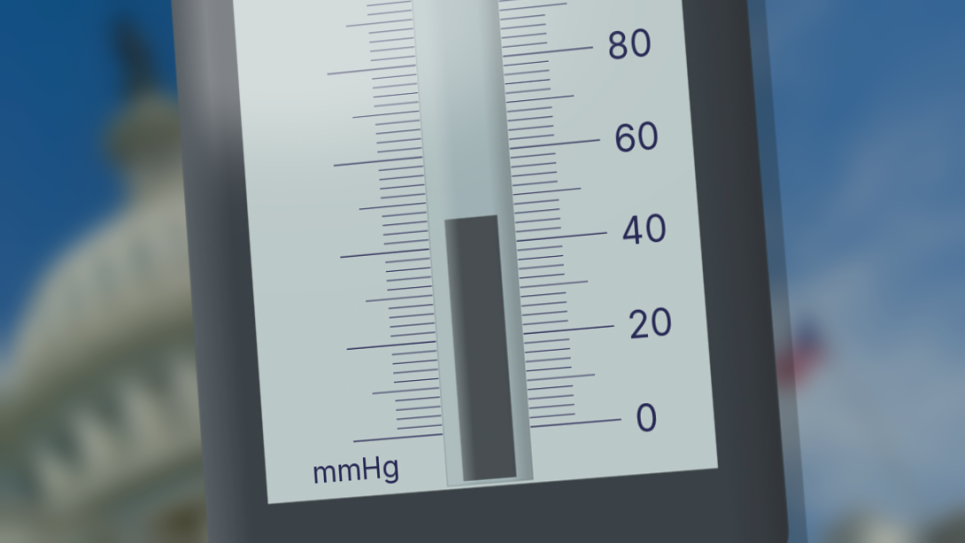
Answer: 46 mmHg
